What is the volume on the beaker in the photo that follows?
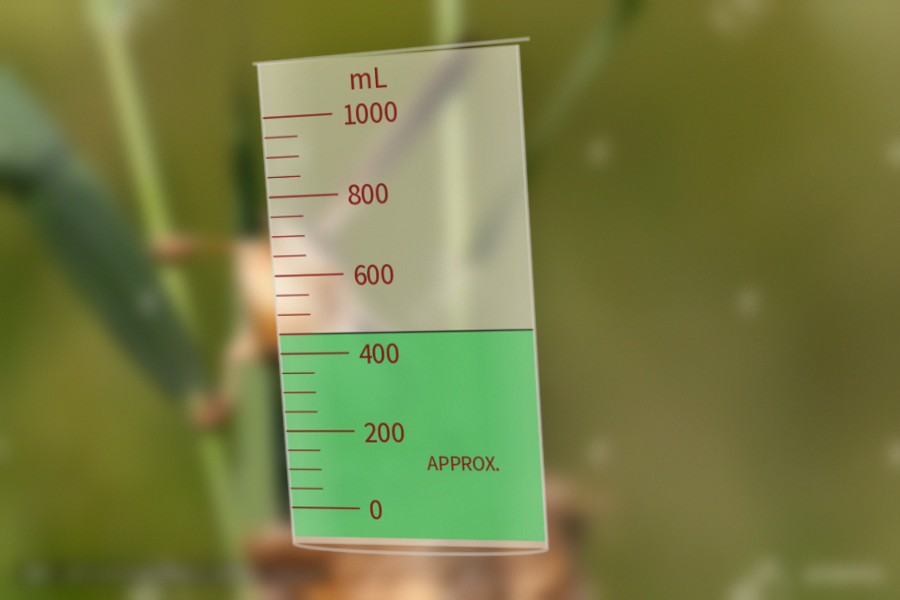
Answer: 450 mL
